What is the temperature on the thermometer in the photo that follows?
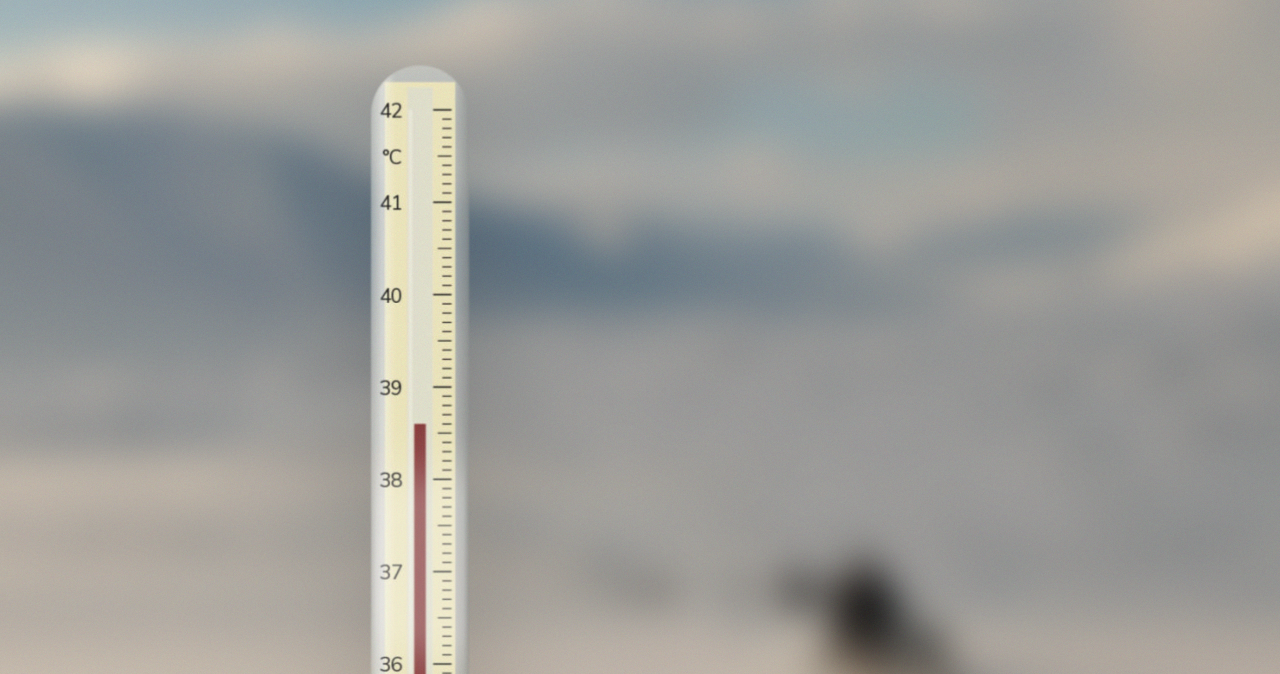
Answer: 38.6 °C
